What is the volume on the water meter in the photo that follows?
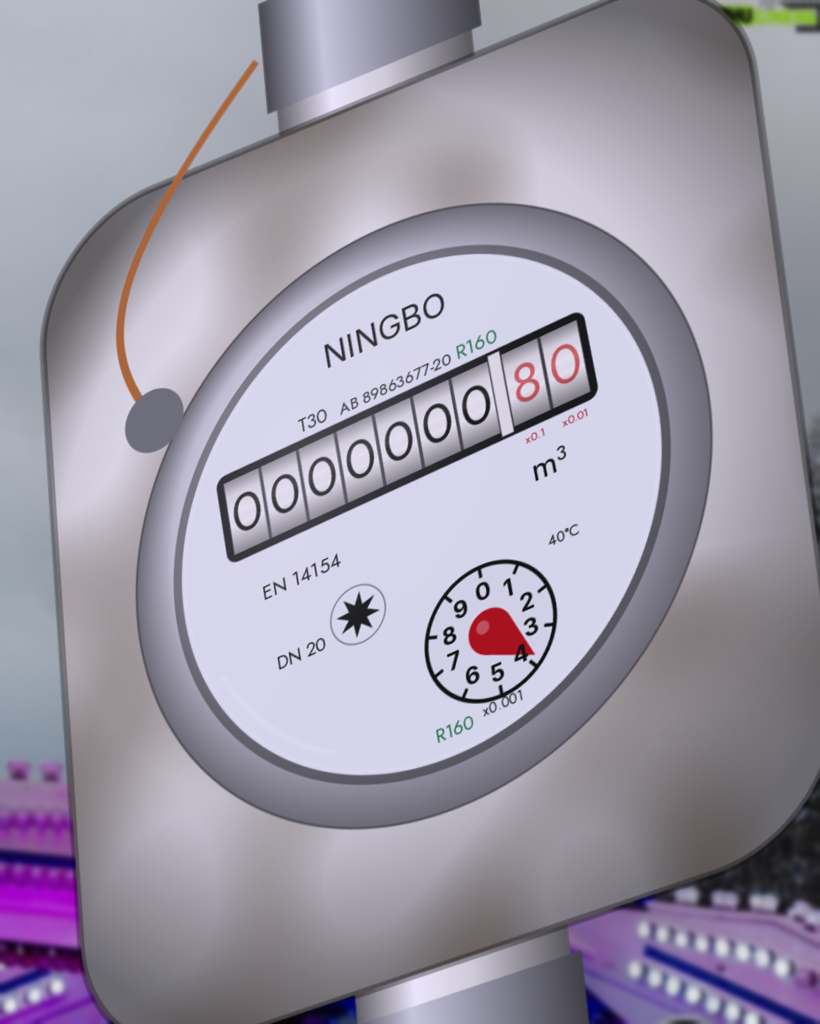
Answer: 0.803 m³
